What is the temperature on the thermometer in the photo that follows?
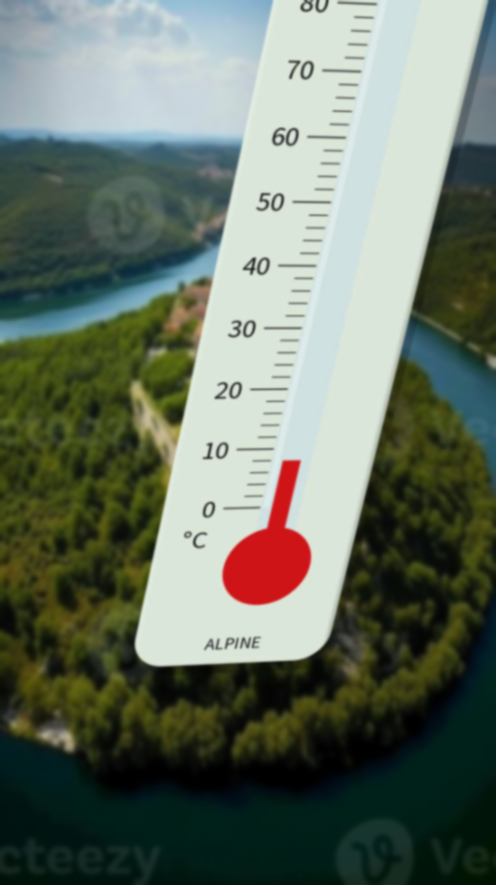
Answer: 8 °C
